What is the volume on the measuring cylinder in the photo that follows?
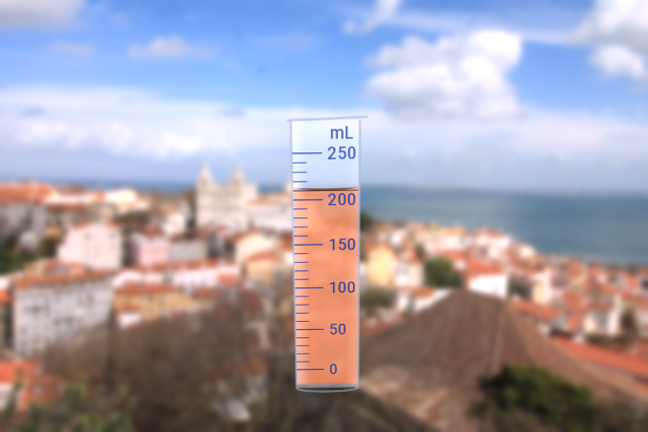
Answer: 210 mL
